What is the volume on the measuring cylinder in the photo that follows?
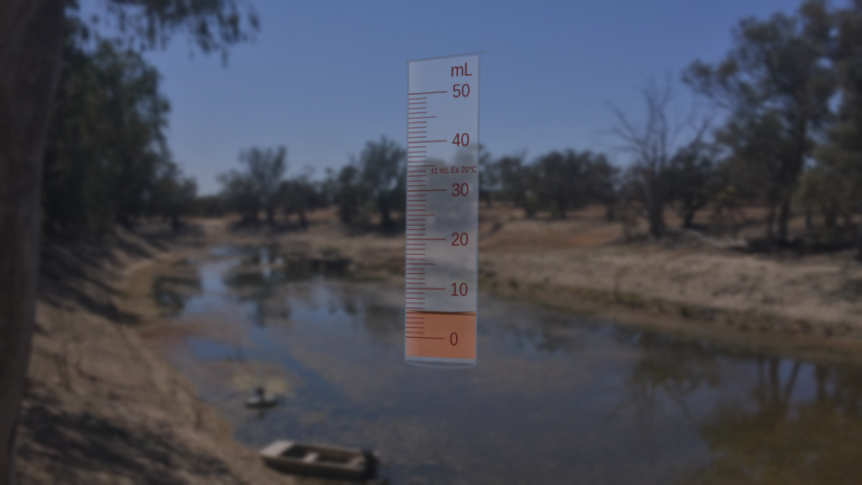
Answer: 5 mL
